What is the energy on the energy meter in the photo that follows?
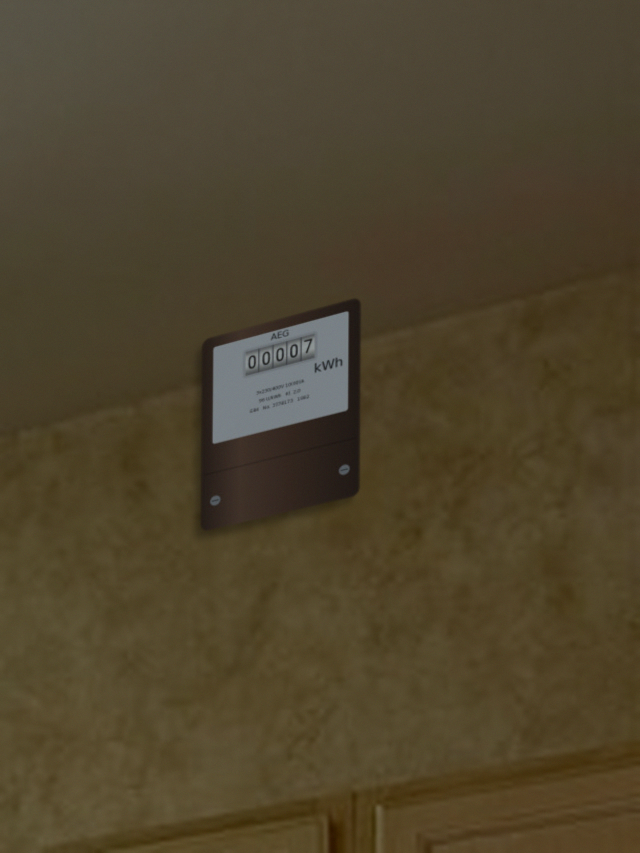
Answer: 7 kWh
